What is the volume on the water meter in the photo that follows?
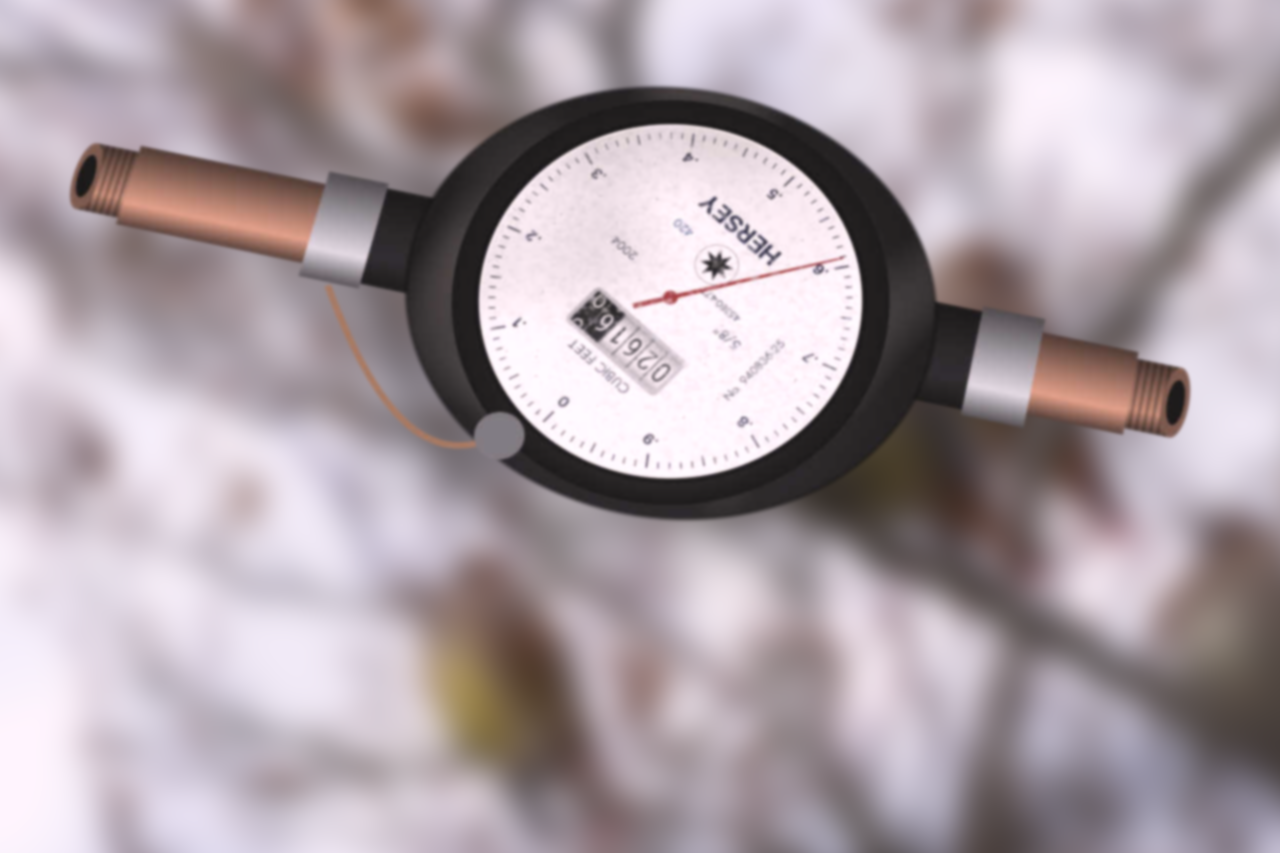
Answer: 26168.59 ft³
